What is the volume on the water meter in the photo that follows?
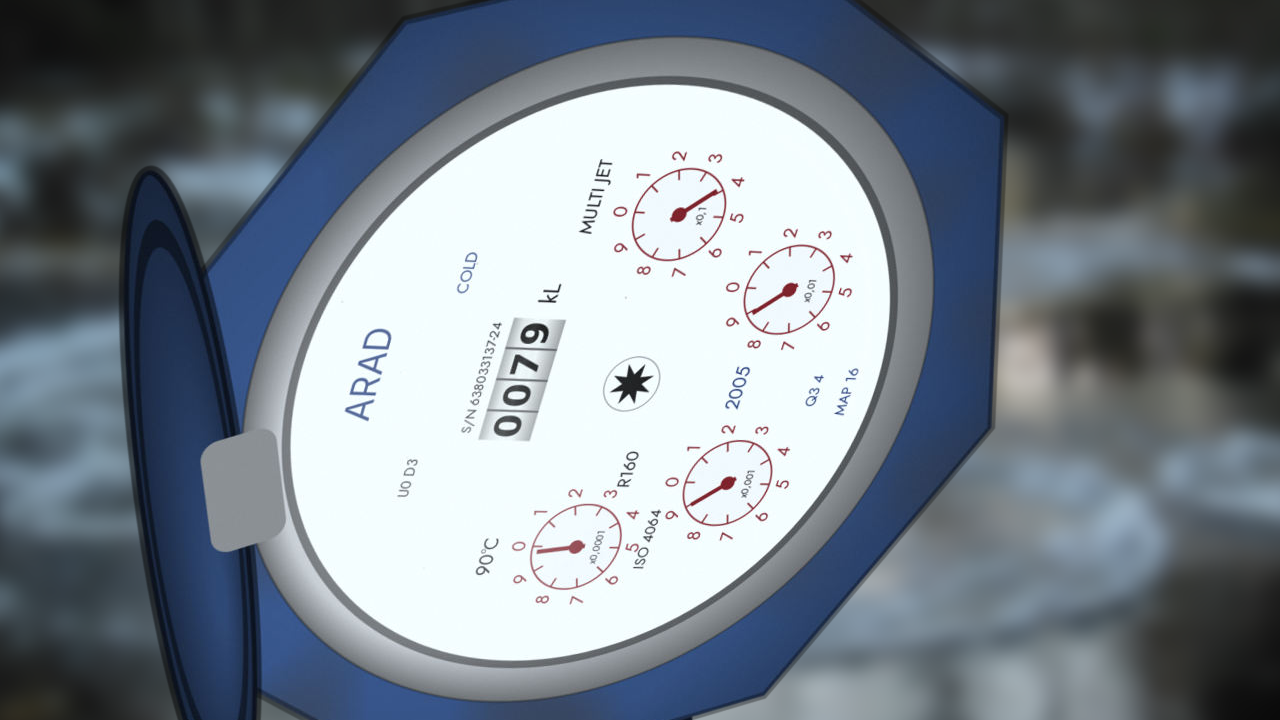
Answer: 79.3889 kL
